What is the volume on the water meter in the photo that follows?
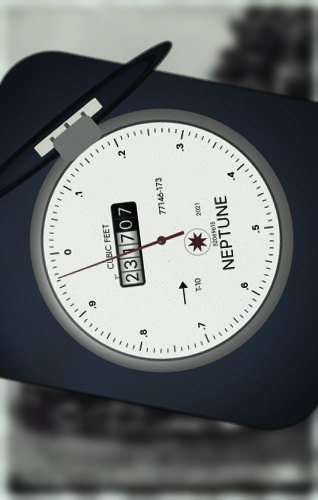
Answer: 231706.96 ft³
